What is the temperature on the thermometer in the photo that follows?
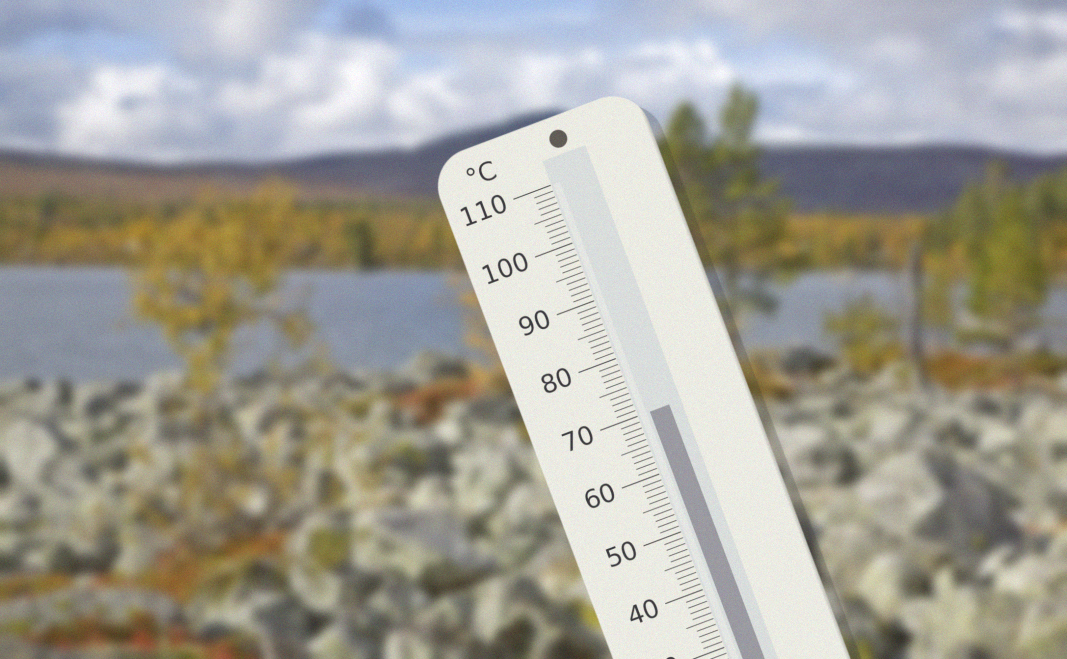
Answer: 70 °C
